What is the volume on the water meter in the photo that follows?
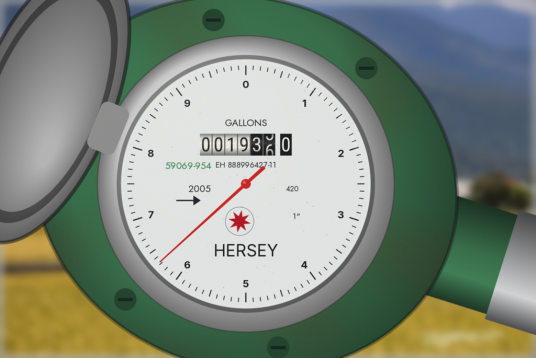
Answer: 19356.3 gal
